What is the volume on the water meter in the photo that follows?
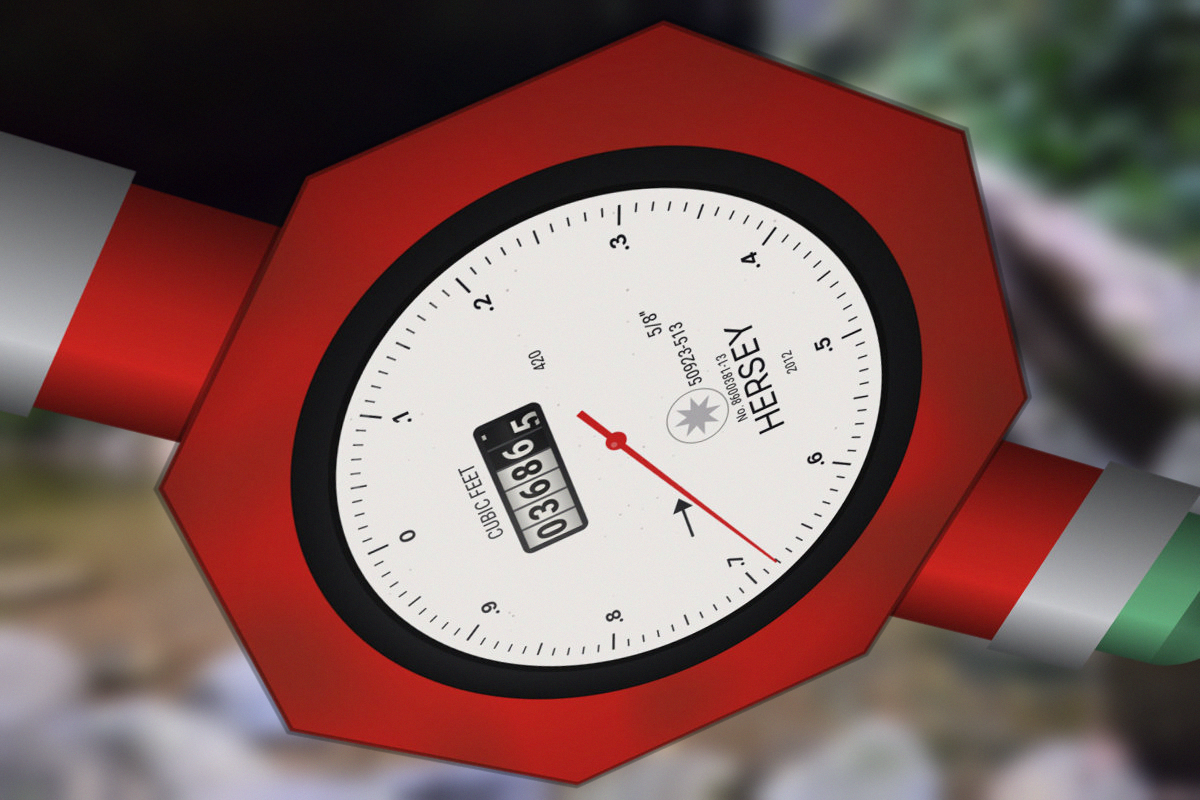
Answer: 36864.68 ft³
